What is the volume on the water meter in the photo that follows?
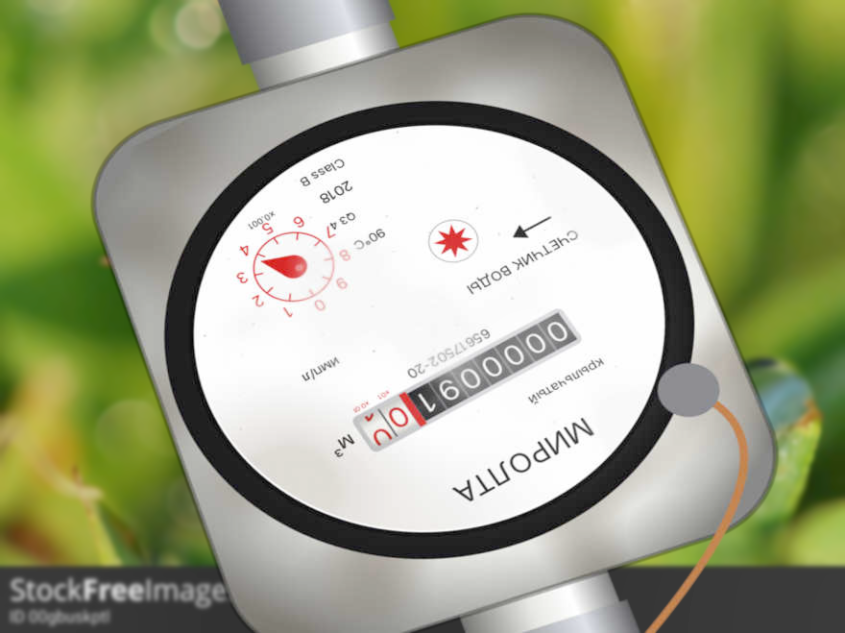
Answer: 91.003 m³
